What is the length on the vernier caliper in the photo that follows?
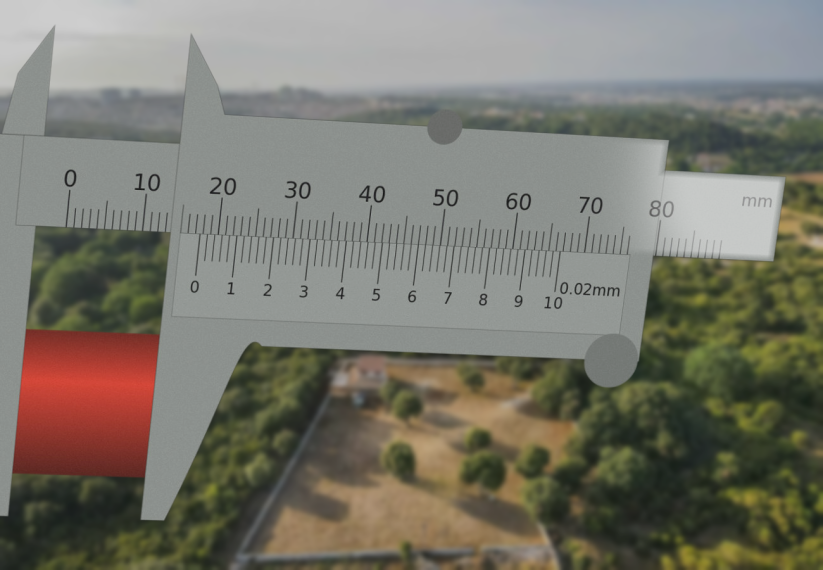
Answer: 17.6 mm
